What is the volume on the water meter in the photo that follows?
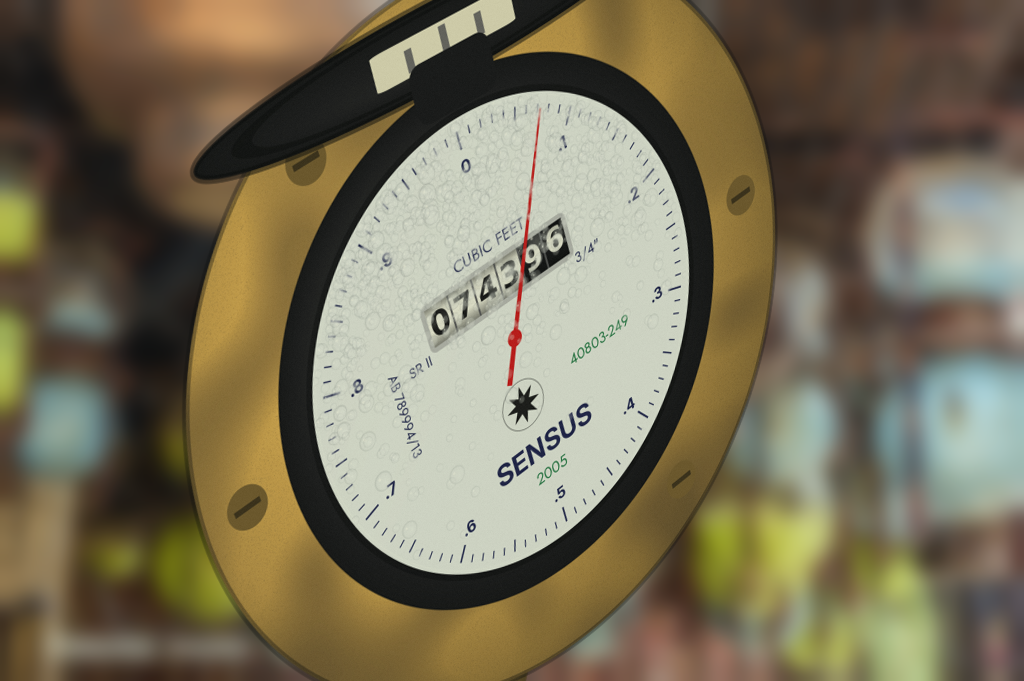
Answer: 74396.07 ft³
